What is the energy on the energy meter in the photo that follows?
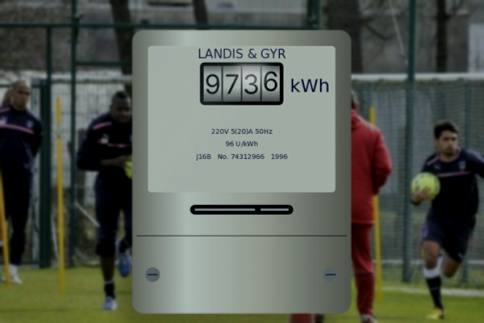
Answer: 9736 kWh
